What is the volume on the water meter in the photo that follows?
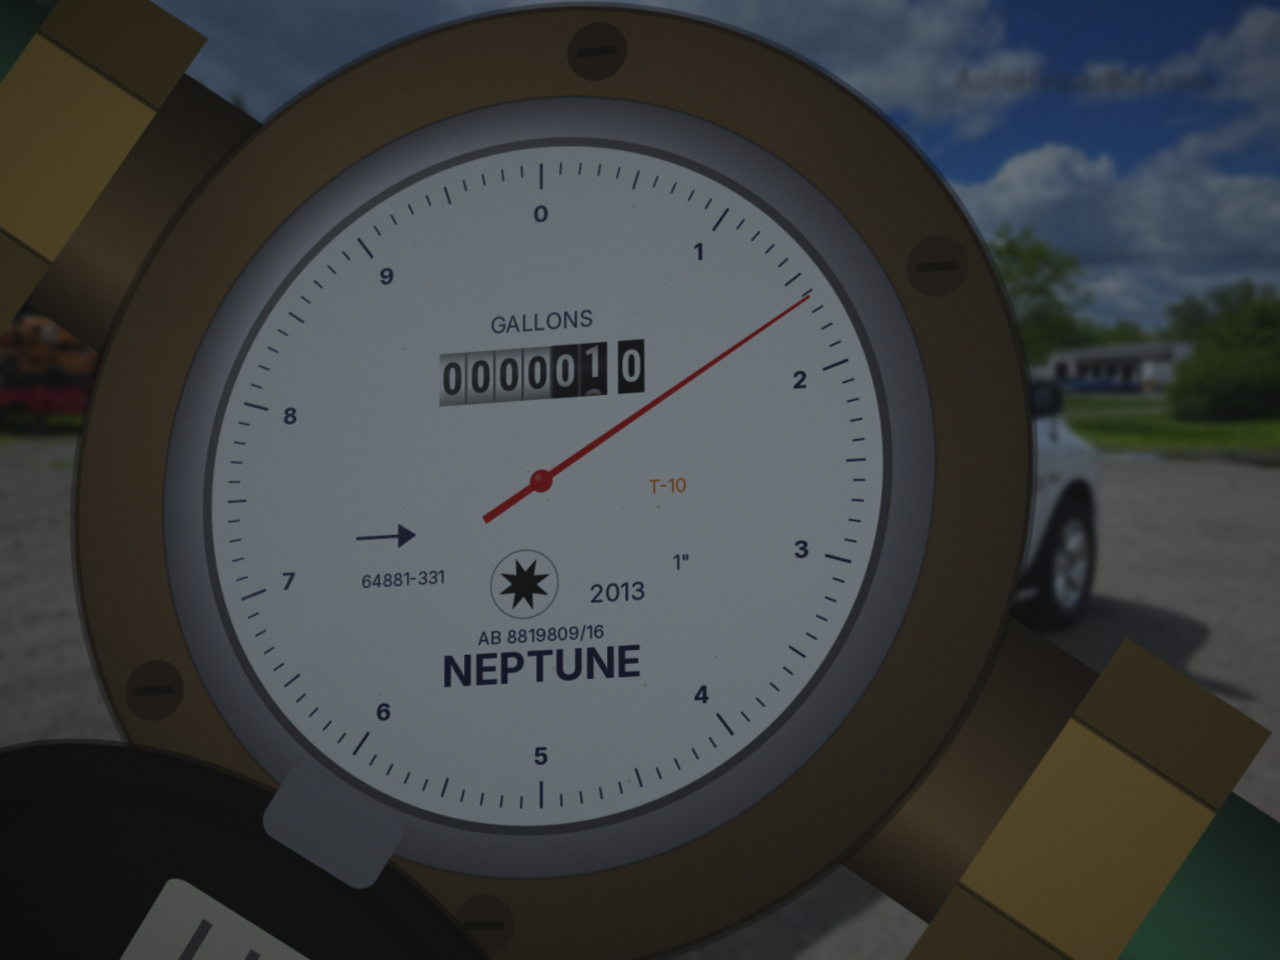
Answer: 11.6 gal
